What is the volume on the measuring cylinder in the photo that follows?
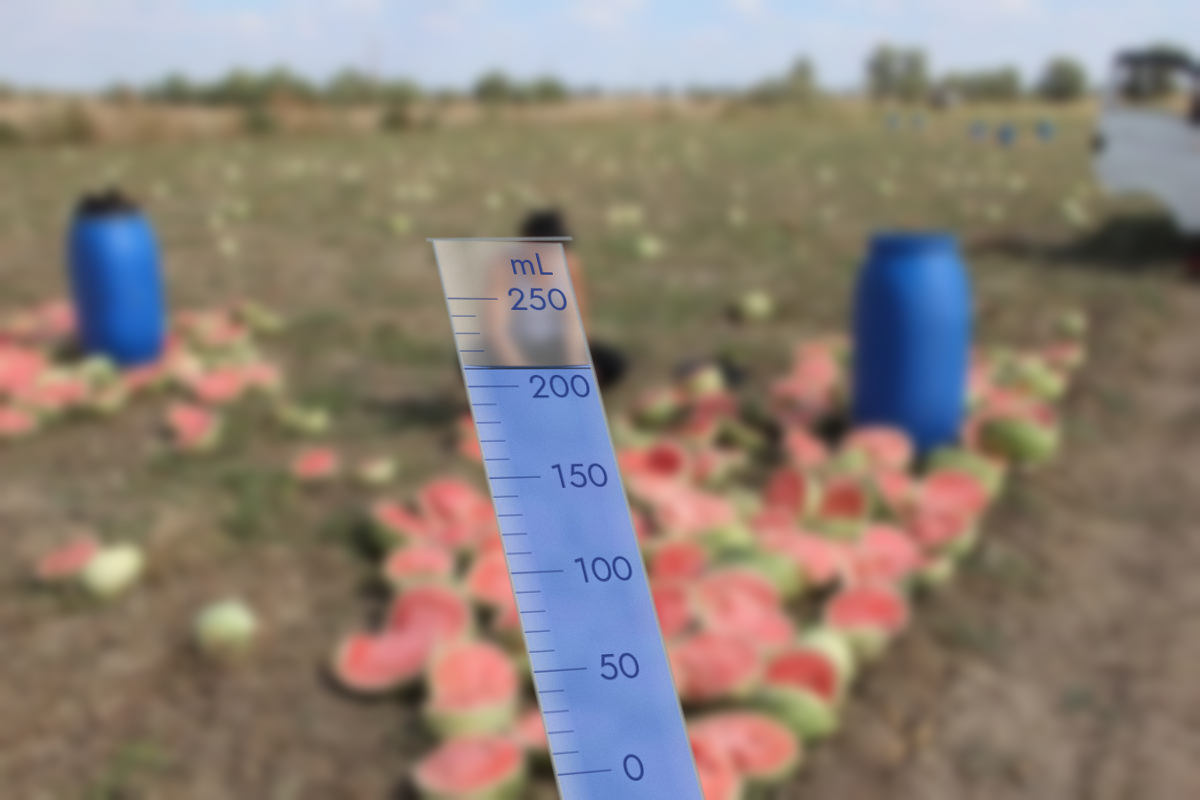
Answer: 210 mL
